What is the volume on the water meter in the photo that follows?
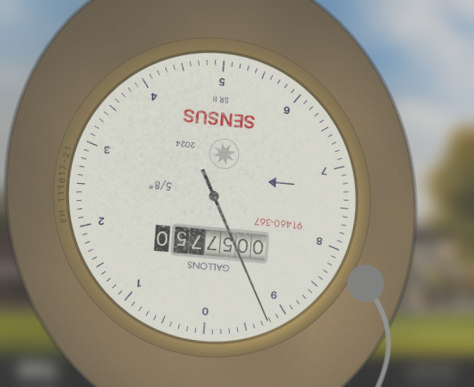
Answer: 57749.2 gal
